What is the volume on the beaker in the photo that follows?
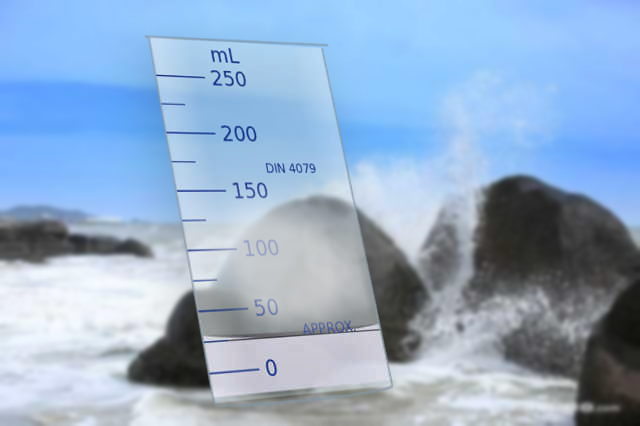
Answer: 25 mL
